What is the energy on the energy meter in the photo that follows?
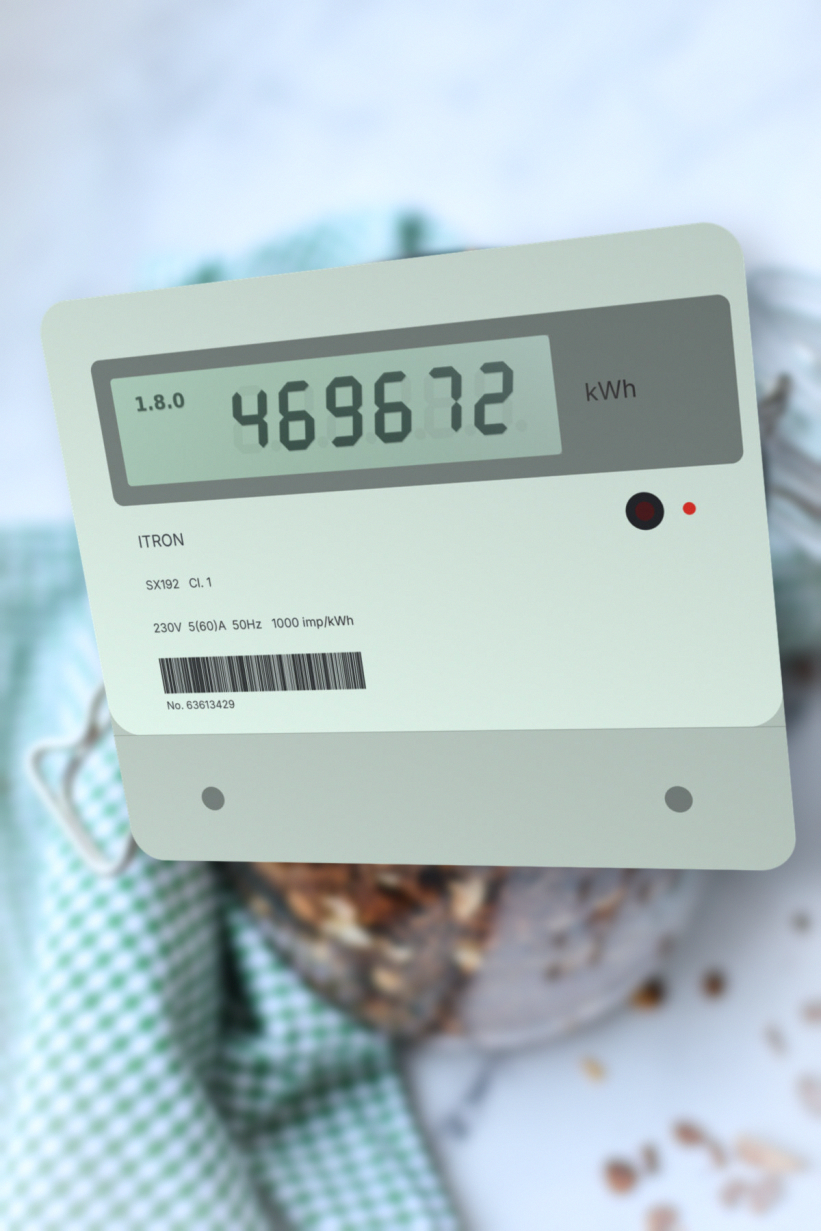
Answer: 469672 kWh
